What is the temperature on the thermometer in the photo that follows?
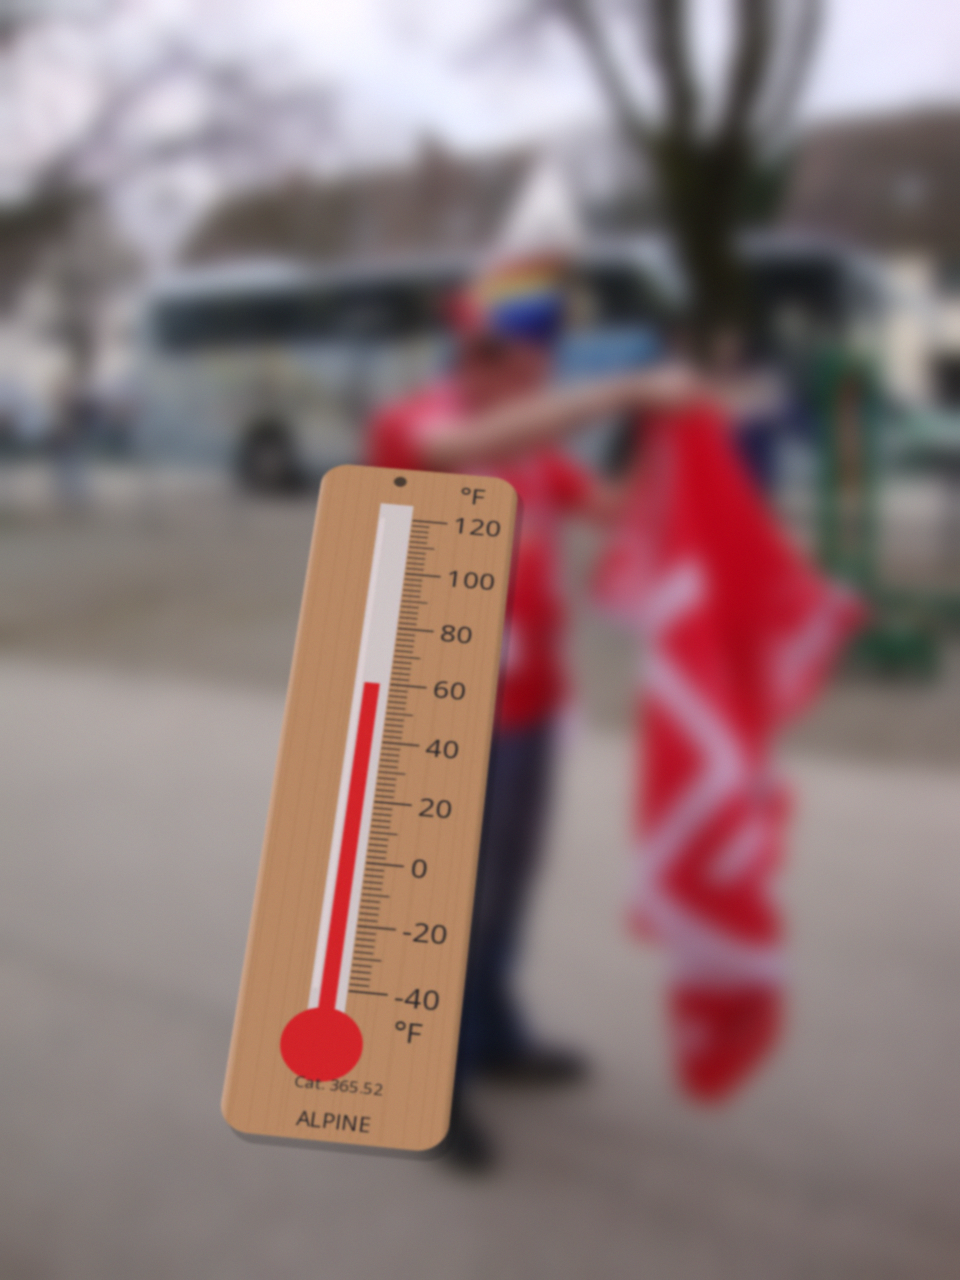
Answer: 60 °F
